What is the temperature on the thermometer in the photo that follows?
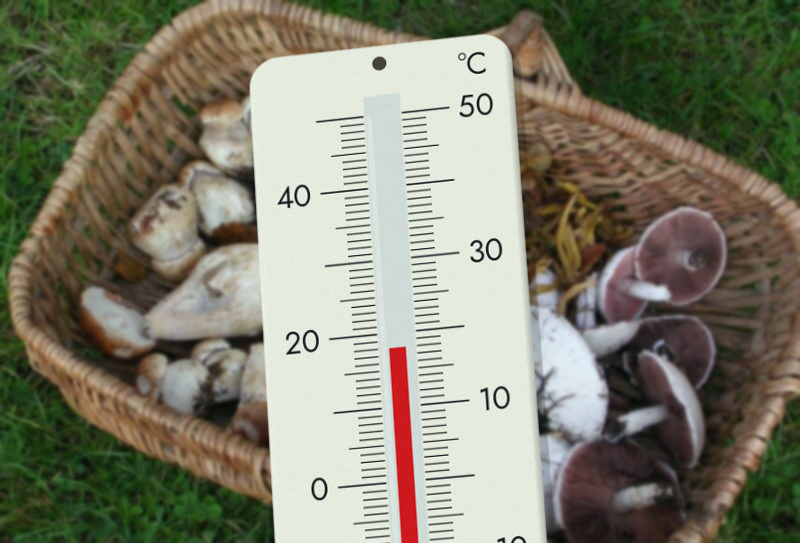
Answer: 18 °C
